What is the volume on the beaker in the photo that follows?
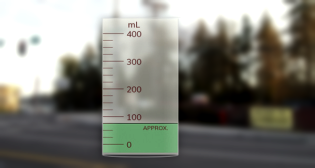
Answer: 75 mL
